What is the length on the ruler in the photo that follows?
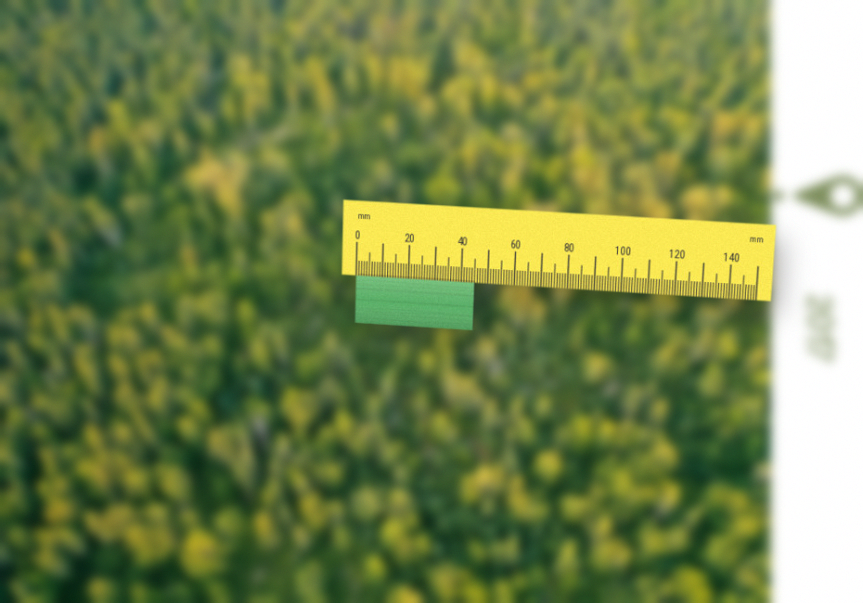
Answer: 45 mm
